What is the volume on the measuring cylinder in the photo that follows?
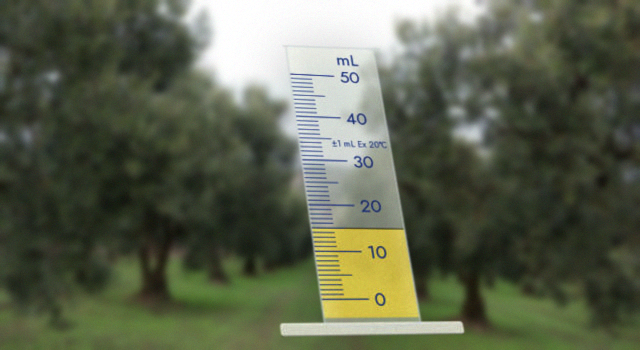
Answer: 15 mL
